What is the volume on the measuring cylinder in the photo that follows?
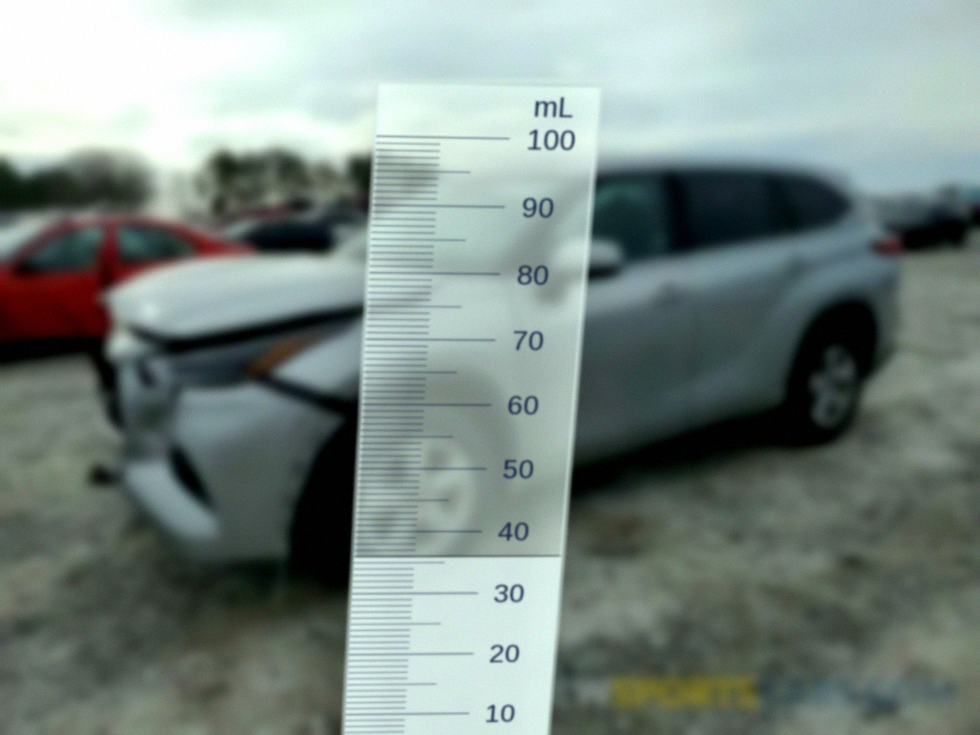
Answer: 36 mL
